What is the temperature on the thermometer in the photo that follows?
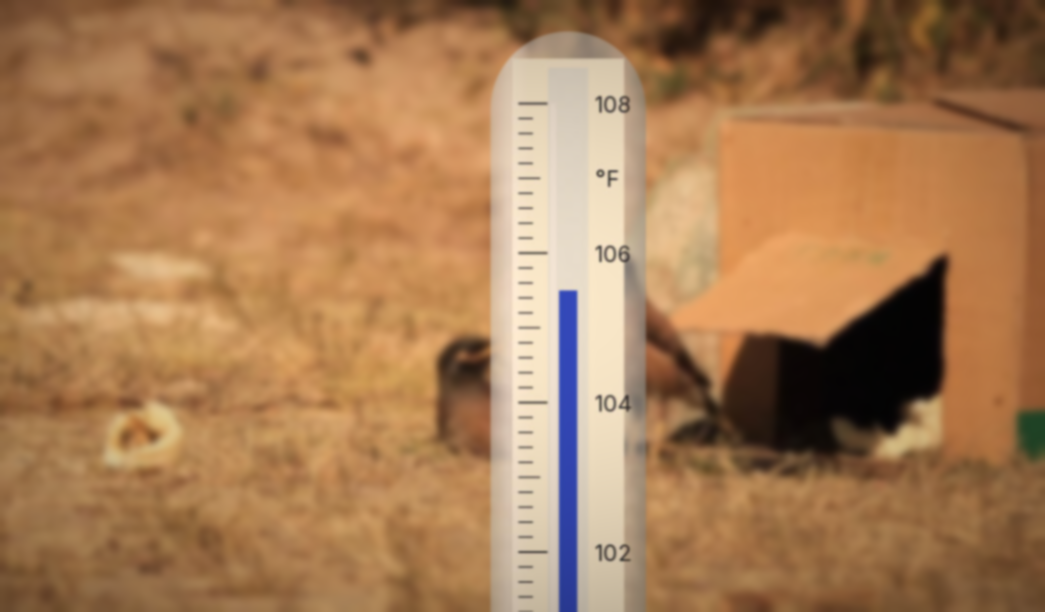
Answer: 105.5 °F
